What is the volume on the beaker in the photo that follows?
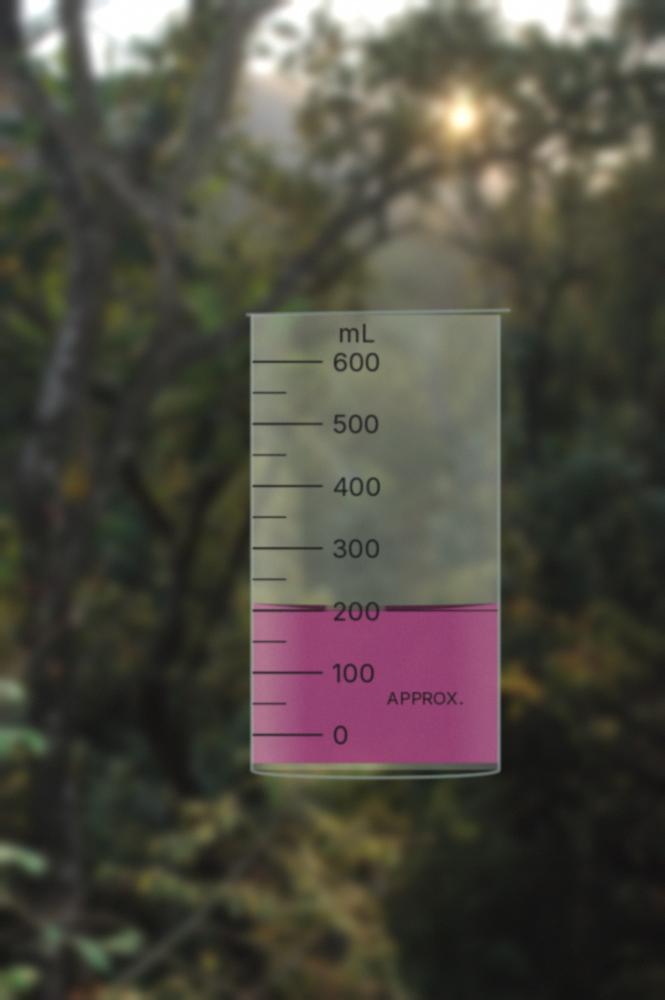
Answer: 200 mL
